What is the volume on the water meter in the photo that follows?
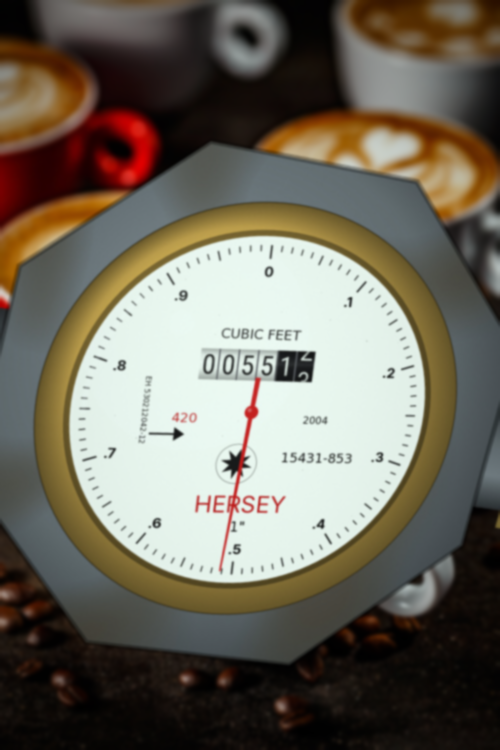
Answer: 5512.51 ft³
